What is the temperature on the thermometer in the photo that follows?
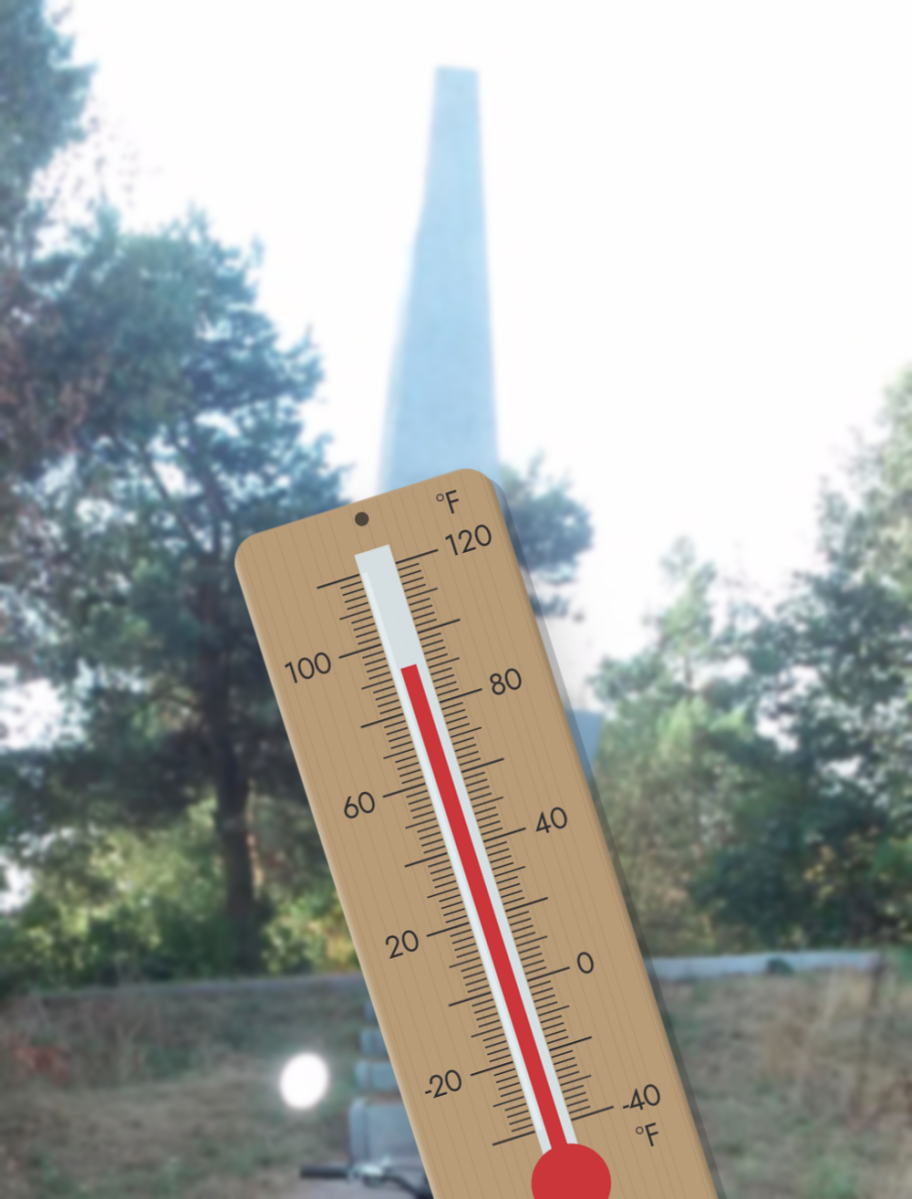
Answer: 92 °F
